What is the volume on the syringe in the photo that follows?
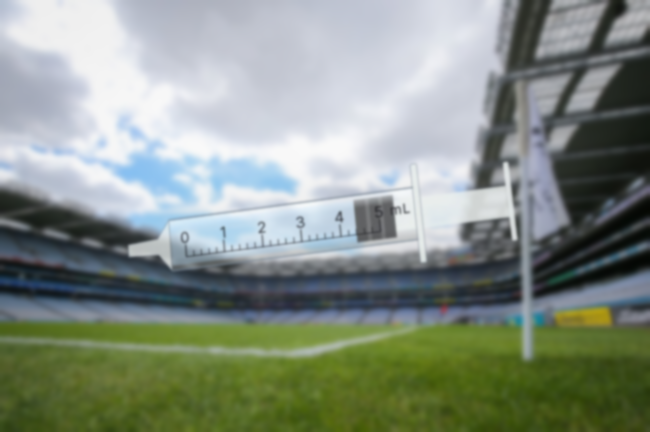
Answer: 4.4 mL
